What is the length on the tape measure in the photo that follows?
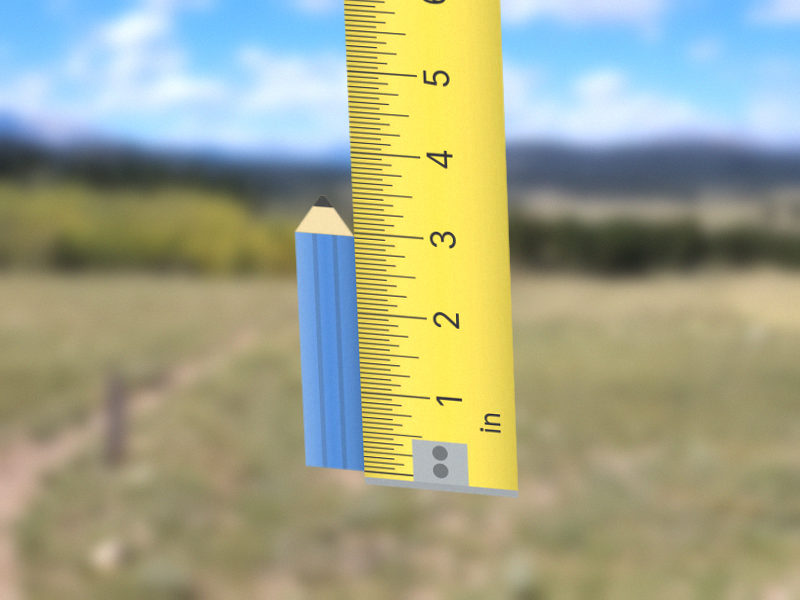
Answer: 3.4375 in
